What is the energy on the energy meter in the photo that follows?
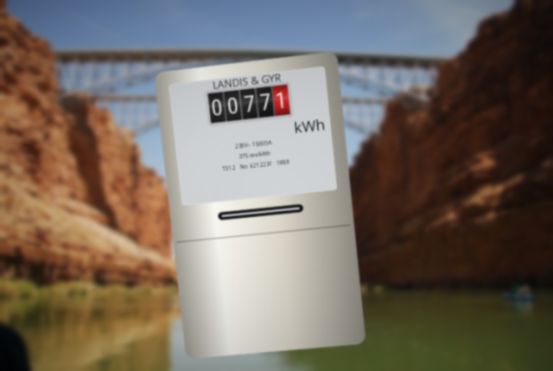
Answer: 77.1 kWh
